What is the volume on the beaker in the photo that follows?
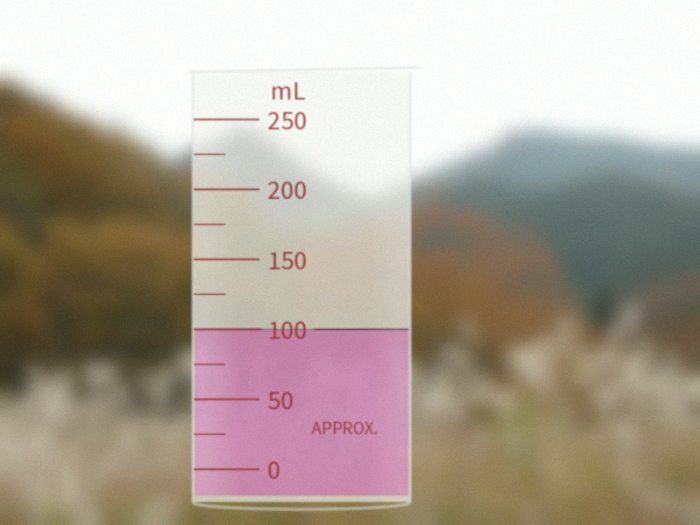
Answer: 100 mL
